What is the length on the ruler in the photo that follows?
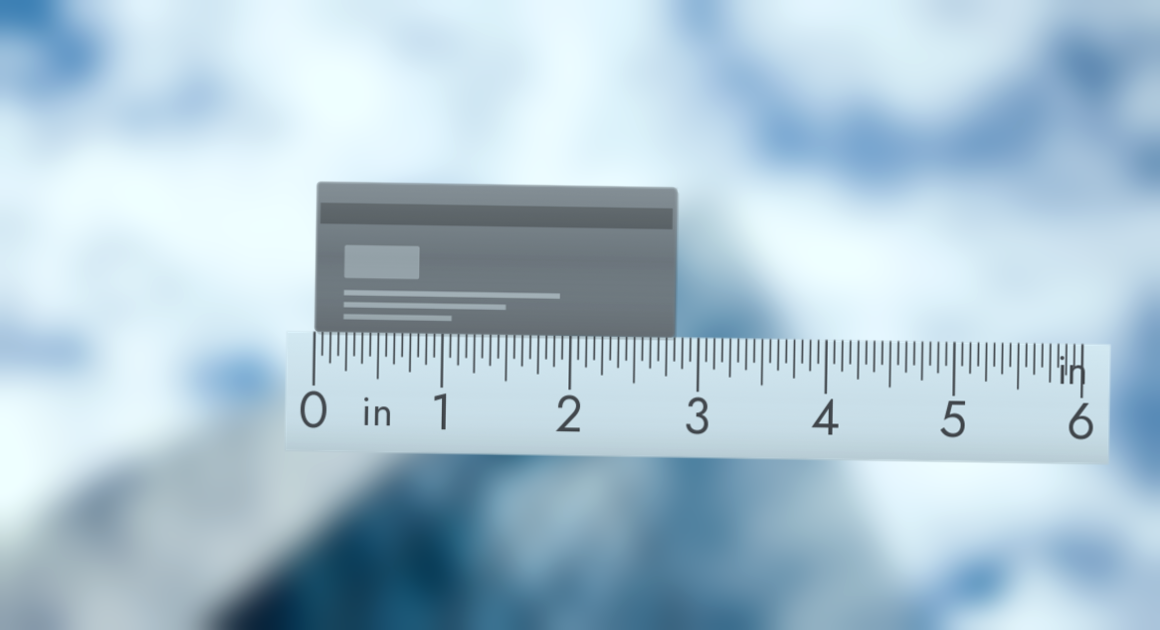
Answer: 2.8125 in
